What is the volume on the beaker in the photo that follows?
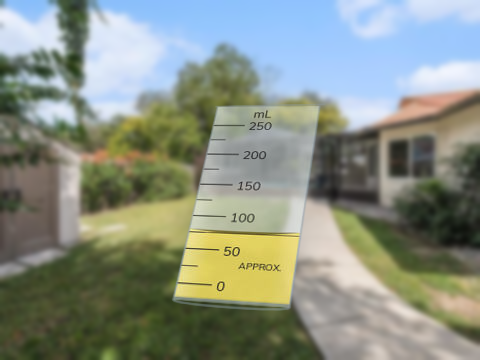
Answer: 75 mL
